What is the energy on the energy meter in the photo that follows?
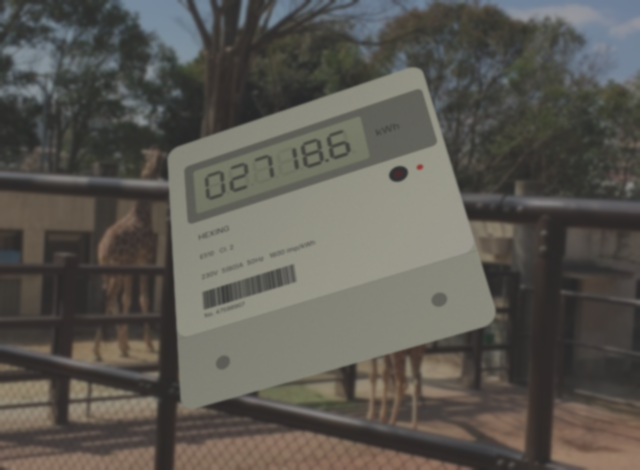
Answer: 2718.6 kWh
